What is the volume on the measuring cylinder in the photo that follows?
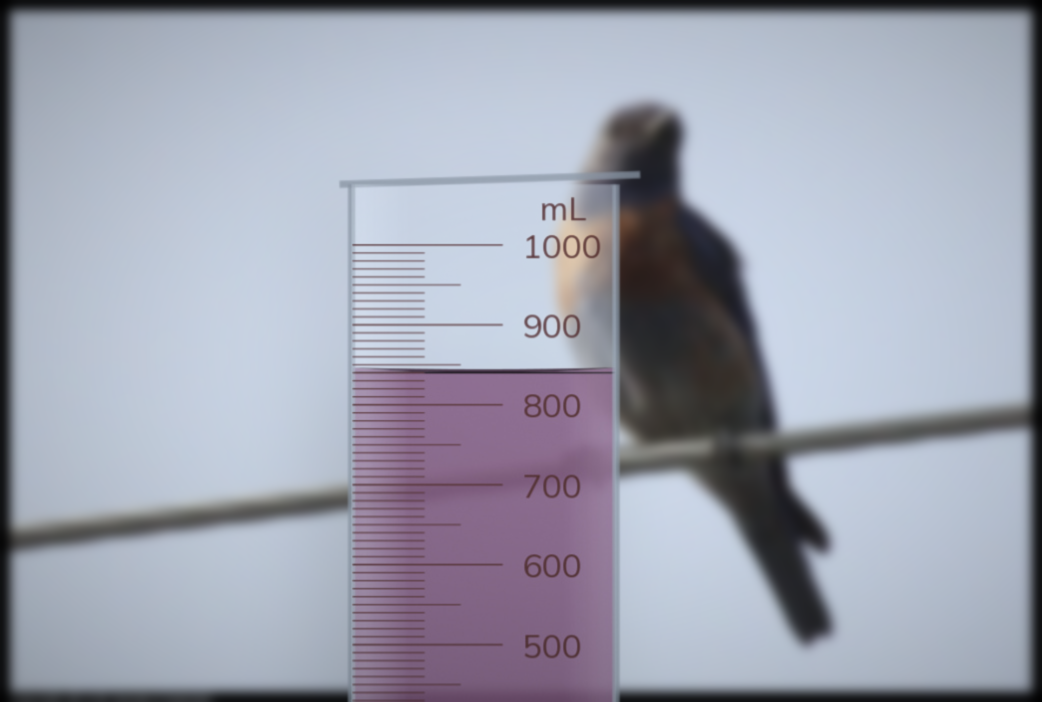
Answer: 840 mL
